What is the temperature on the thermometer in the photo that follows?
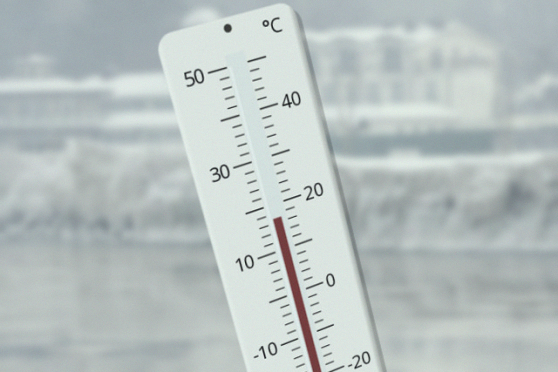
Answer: 17 °C
